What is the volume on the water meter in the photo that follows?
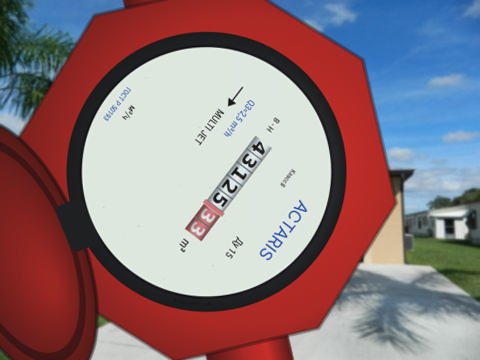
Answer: 43125.33 m³
